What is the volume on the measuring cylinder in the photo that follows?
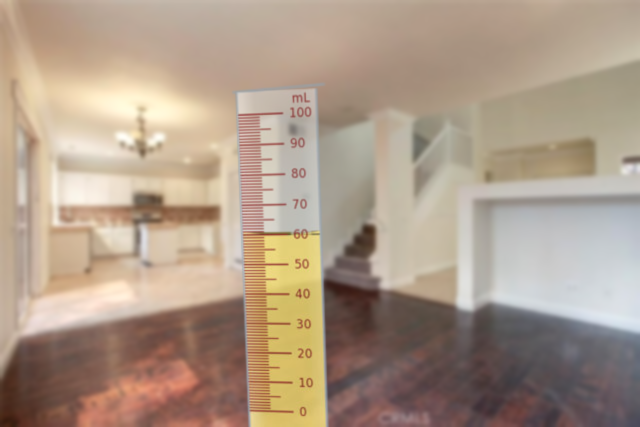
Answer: 60 mL
